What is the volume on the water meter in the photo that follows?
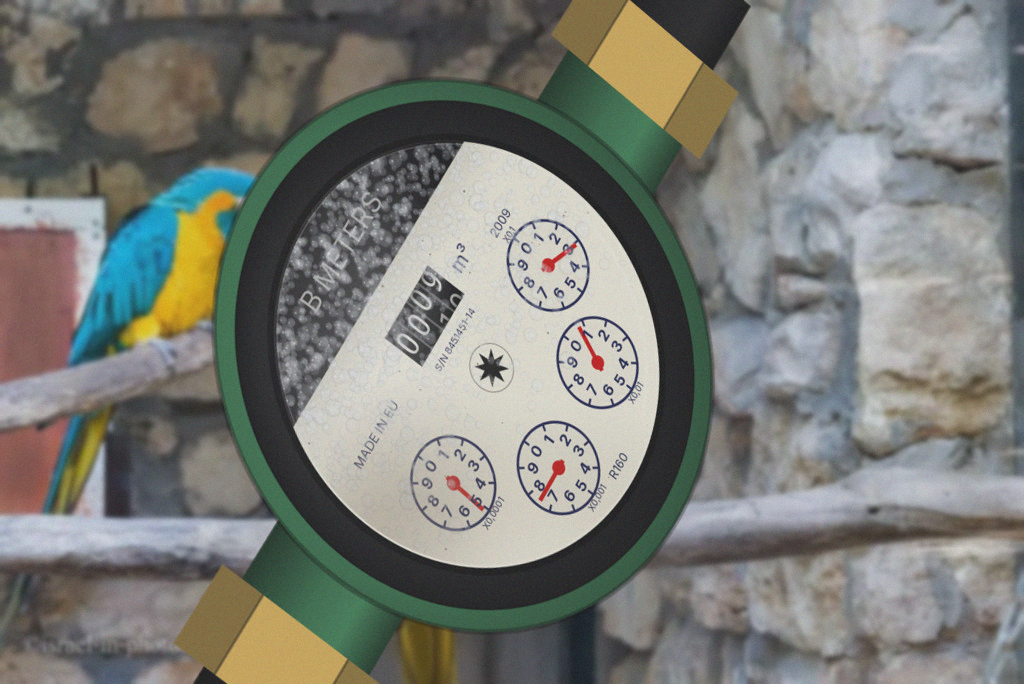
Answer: 9.3075 m³
